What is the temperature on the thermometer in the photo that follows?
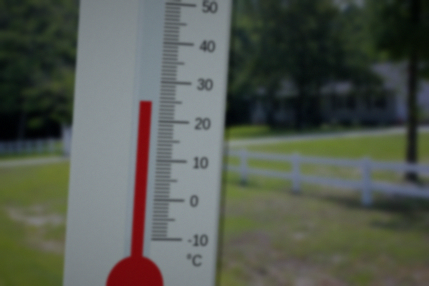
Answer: 25 °C
